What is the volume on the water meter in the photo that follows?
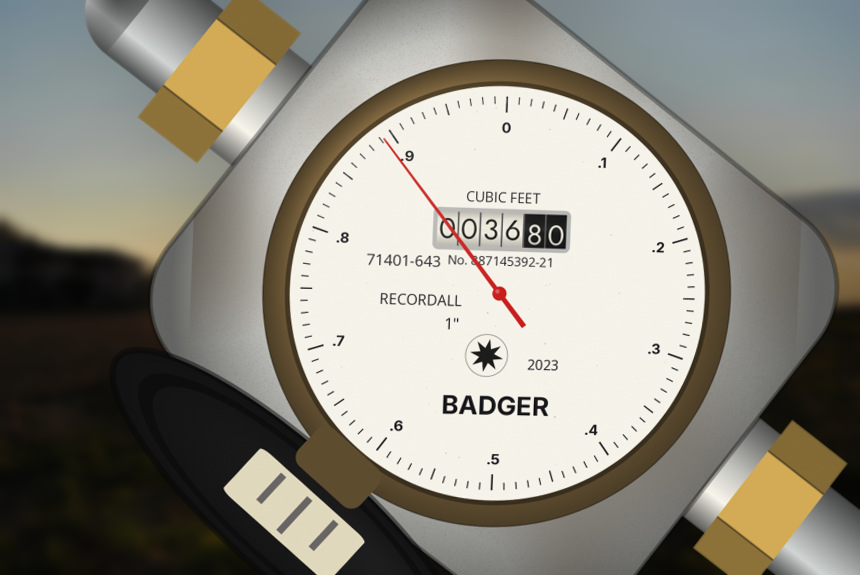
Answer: 3679.89 ft³
